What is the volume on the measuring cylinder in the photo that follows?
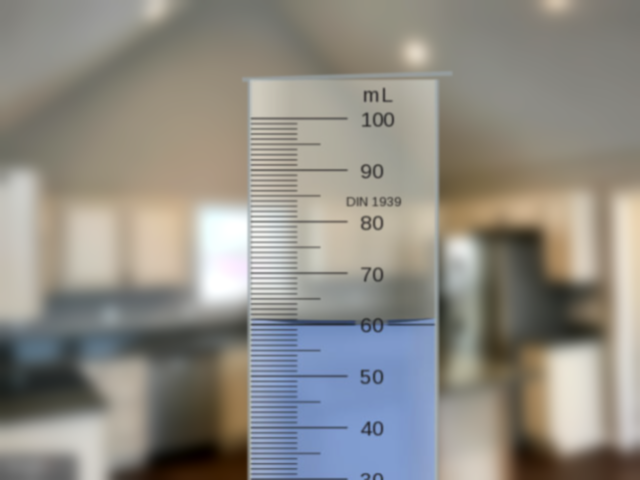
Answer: 60 mL
